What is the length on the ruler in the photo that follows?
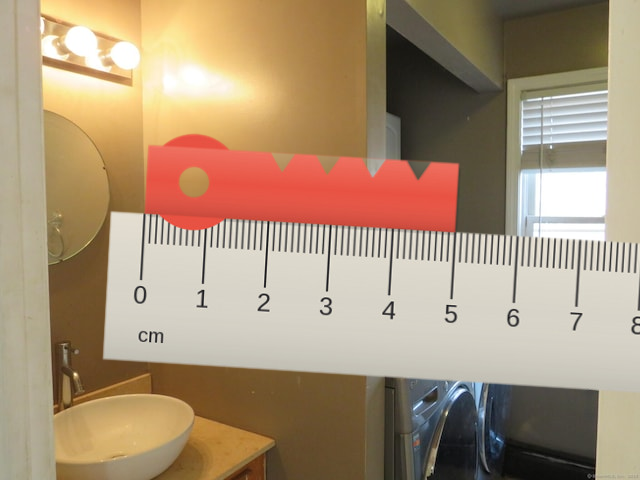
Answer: 5 cm
